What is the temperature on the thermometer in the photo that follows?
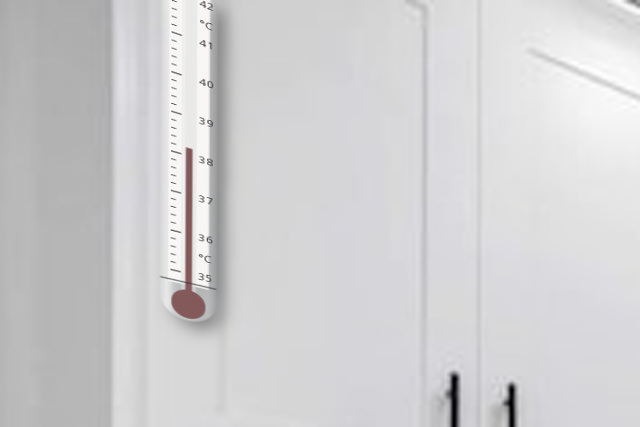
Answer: 38.2 °C
